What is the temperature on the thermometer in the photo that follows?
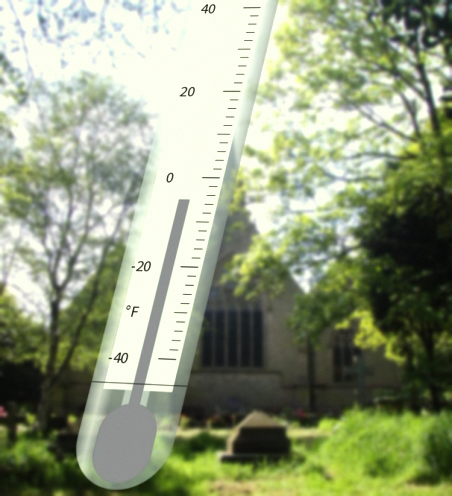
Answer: -5 °F
